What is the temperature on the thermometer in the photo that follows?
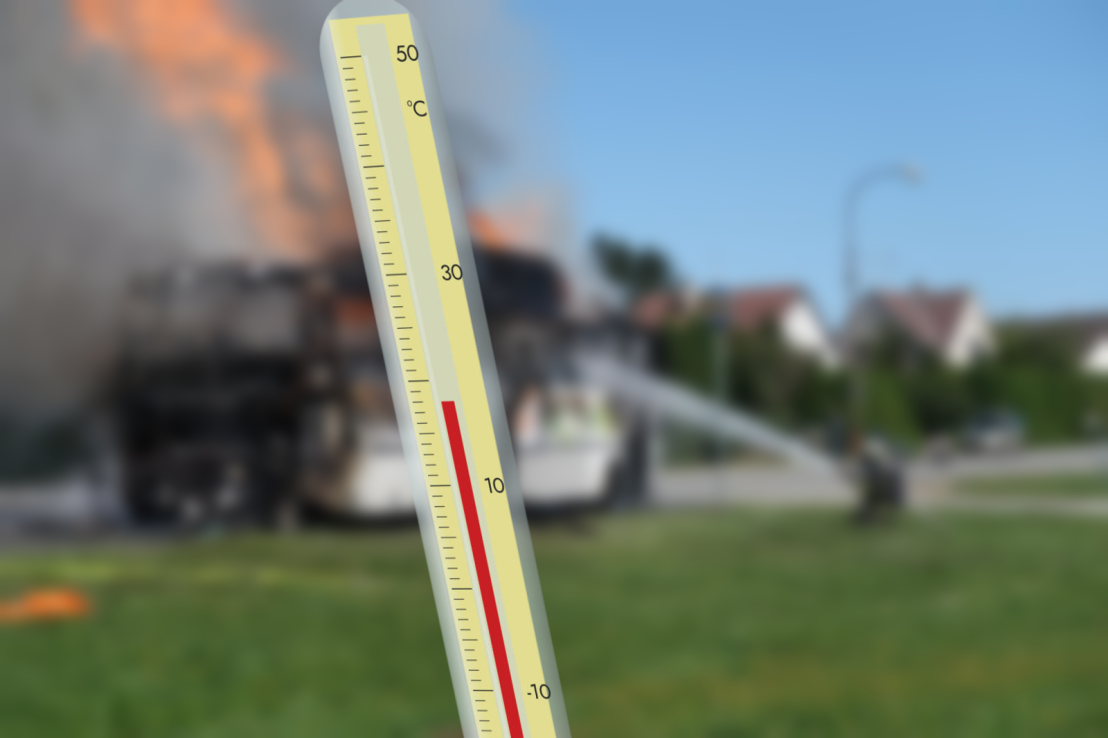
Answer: 18 °C
